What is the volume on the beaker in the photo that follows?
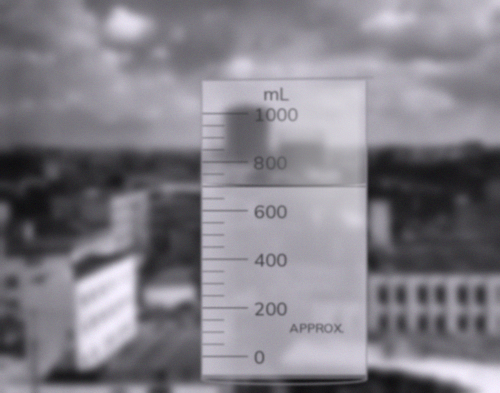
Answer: 700 mL
